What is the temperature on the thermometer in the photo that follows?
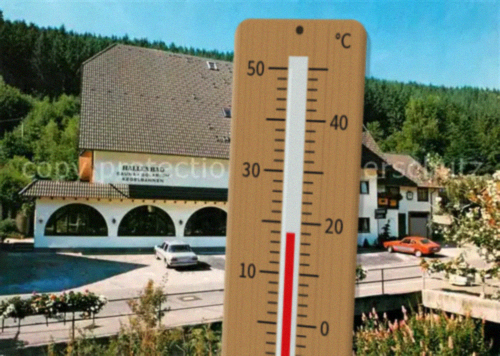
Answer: 18 °C
